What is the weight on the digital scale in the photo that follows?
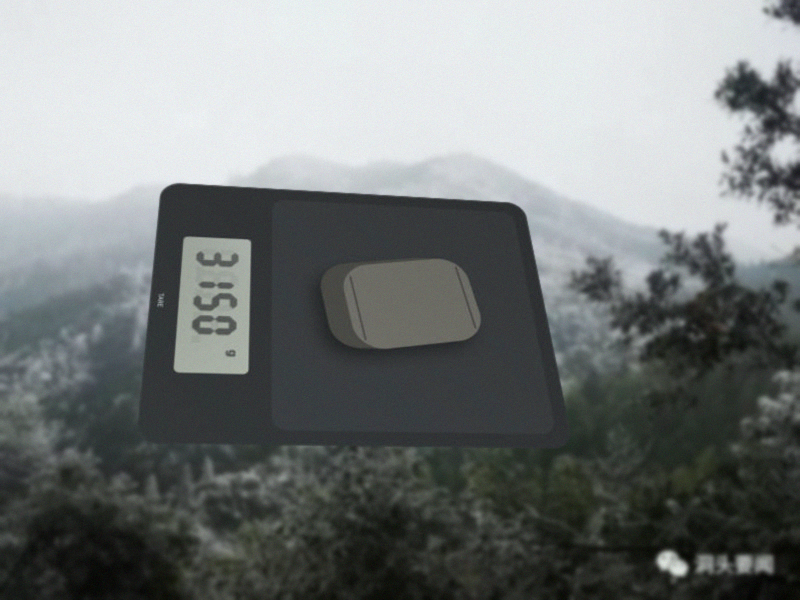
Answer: 3150 g
